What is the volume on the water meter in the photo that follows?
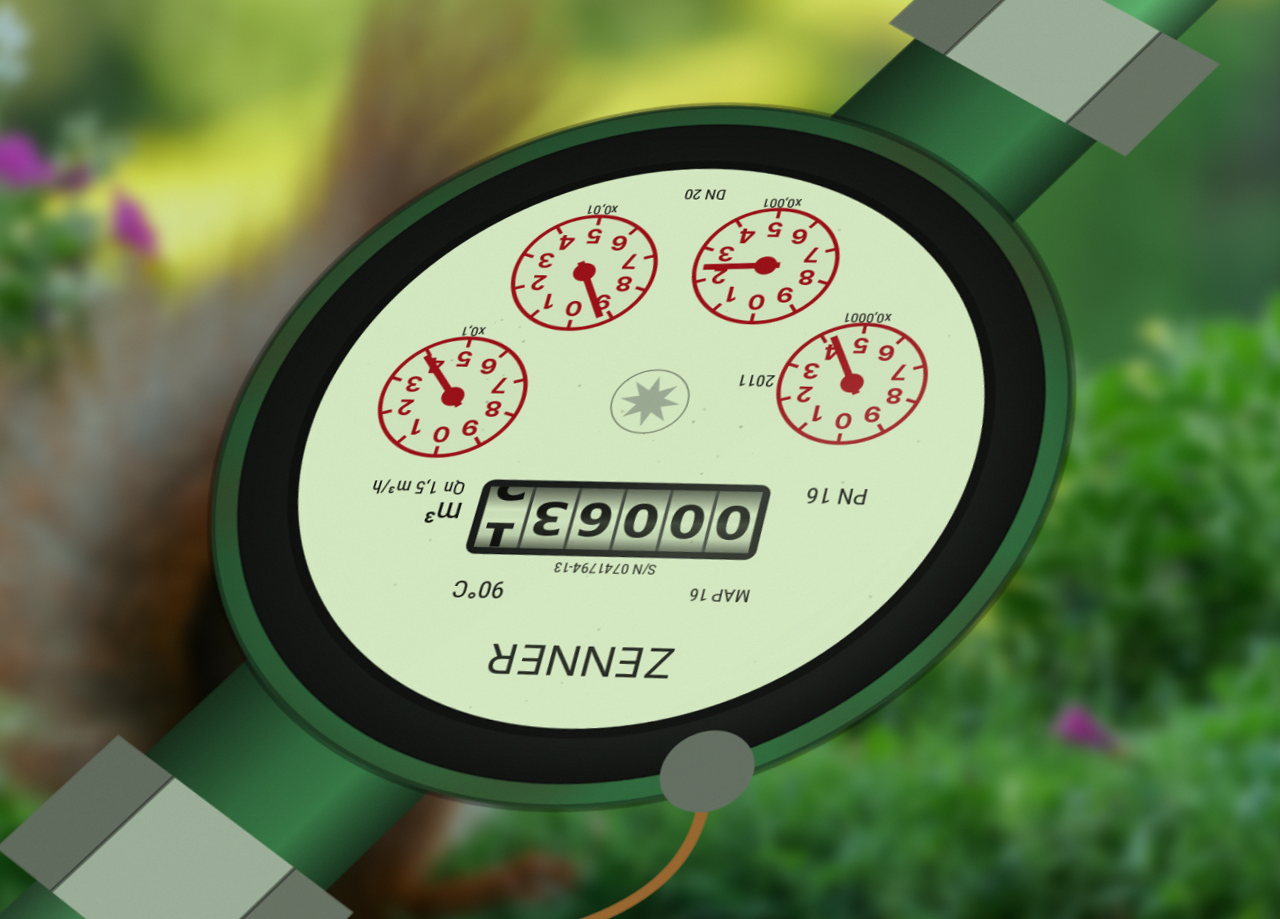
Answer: 631.3924 m³
